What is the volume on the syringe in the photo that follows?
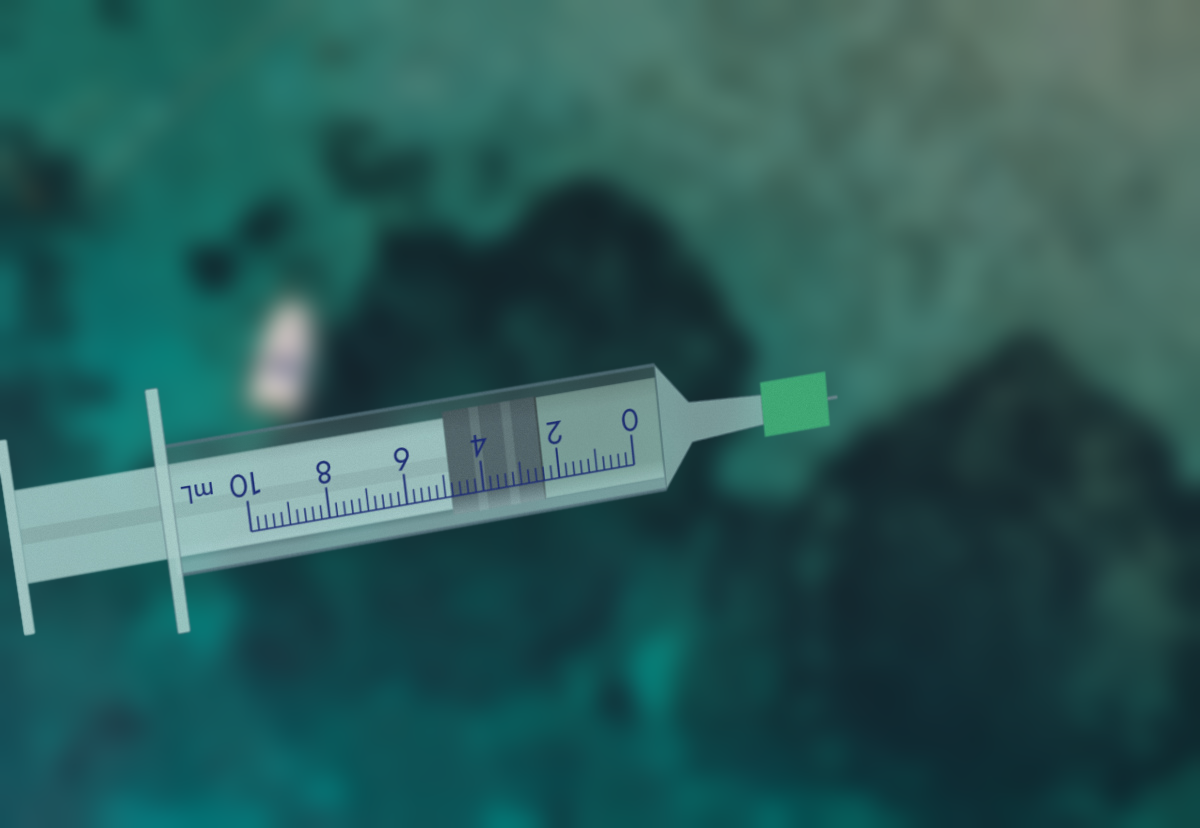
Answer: 2.4 mL
